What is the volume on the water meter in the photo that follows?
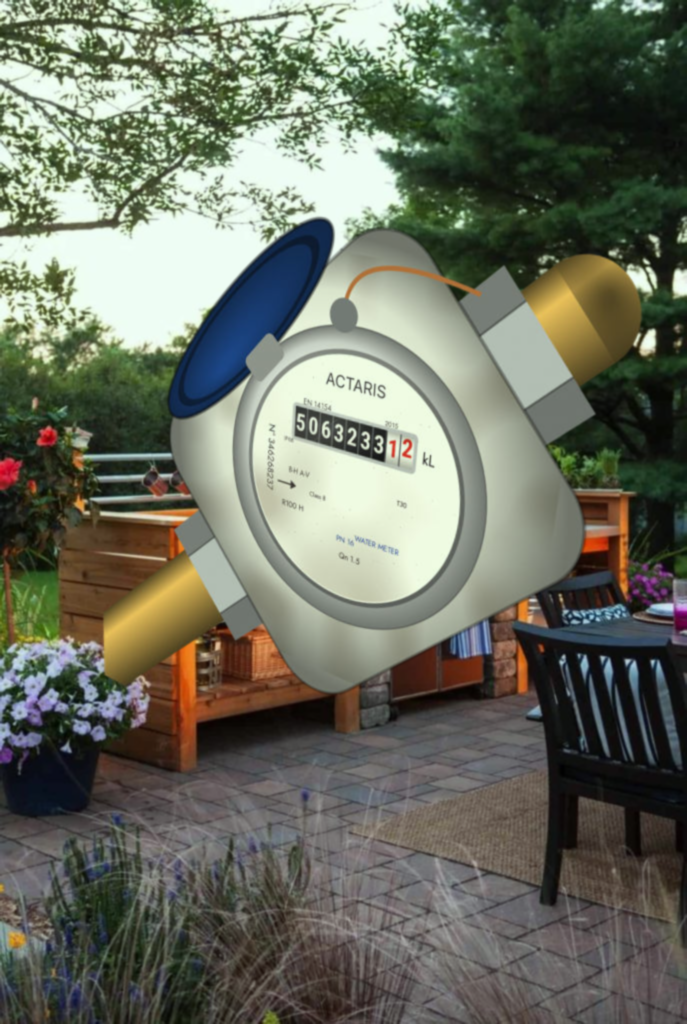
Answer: 5063233.12 kL
